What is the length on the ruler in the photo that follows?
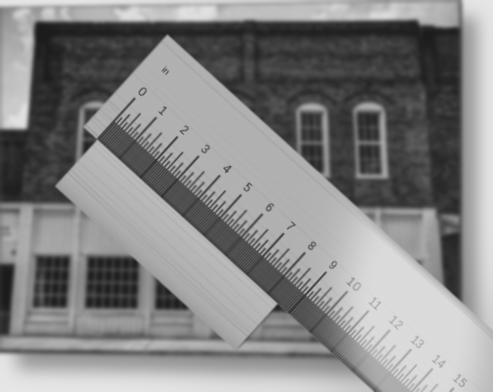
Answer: 8.5 in
